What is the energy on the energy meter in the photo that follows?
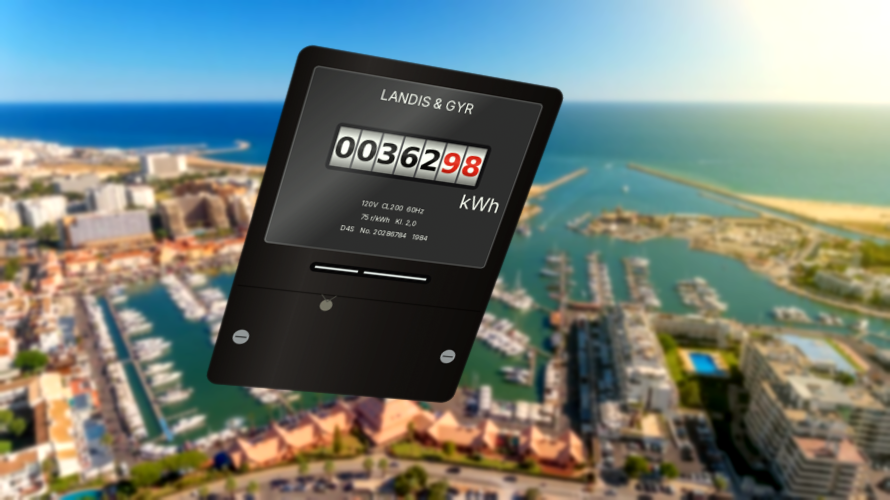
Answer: 362.98 kWh
